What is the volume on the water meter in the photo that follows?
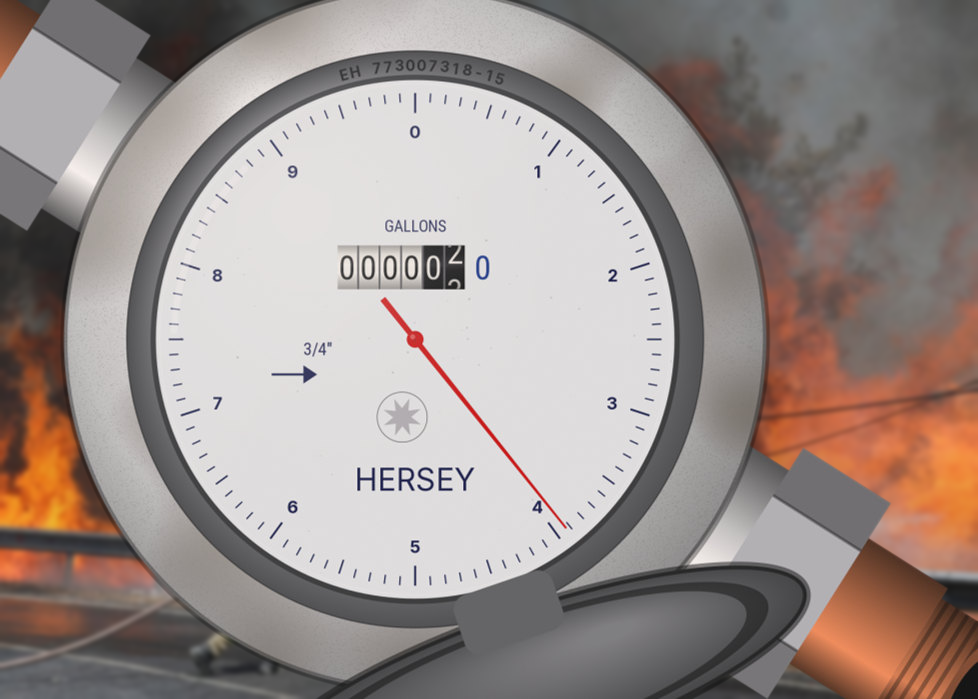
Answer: 23.9 gal
